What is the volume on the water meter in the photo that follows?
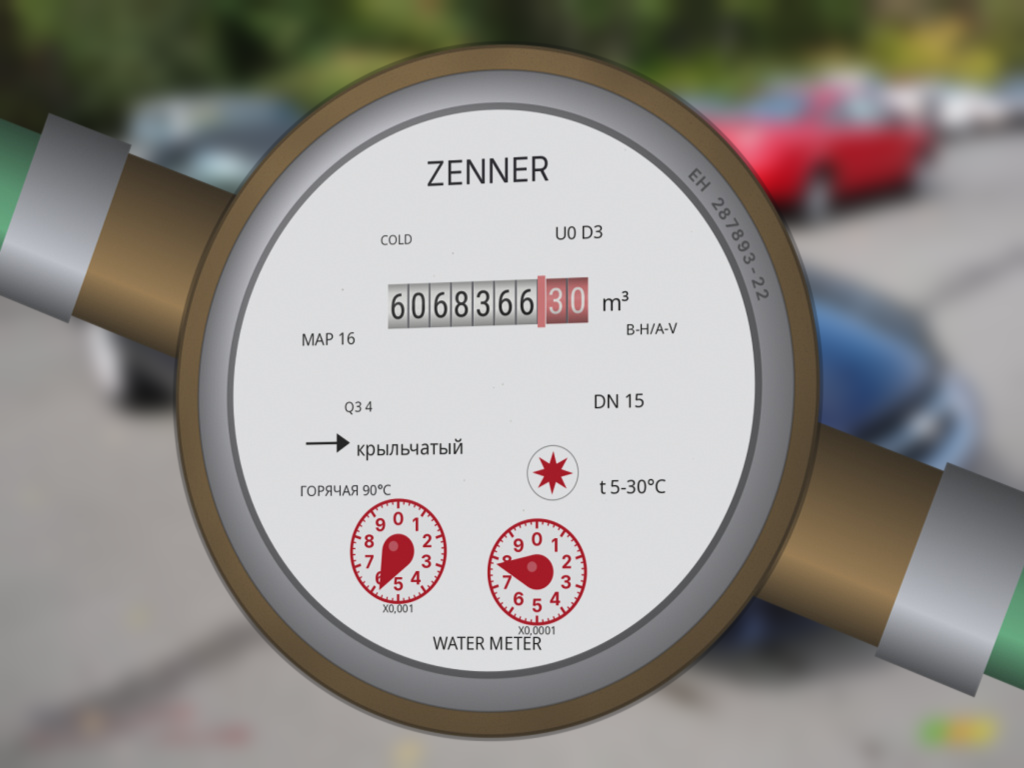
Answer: 6068366.3057 m³
